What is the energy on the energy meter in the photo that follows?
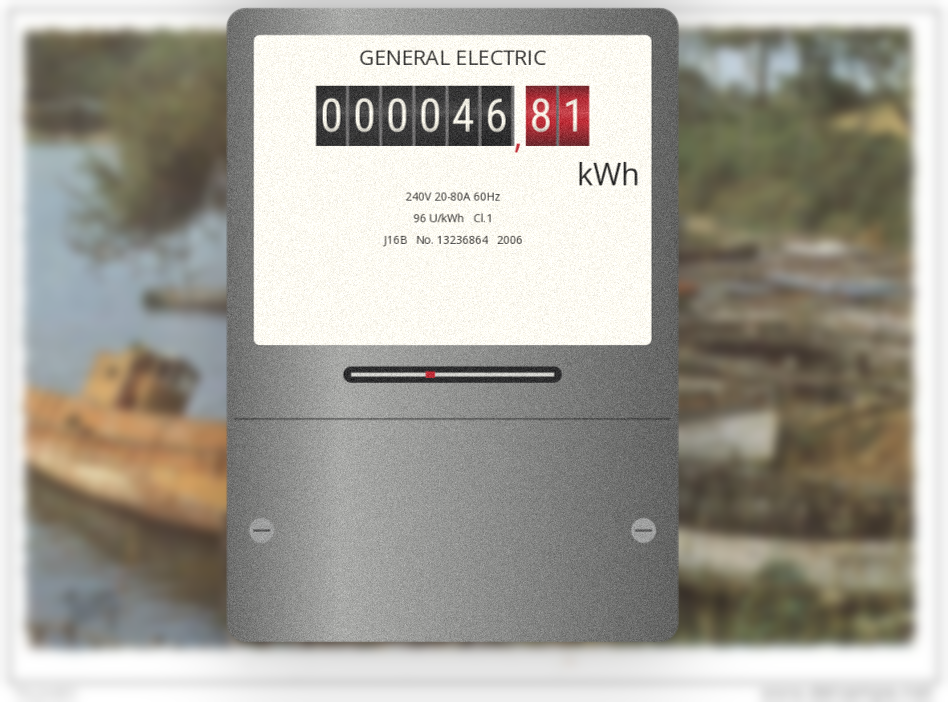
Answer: 46.81 kWh
